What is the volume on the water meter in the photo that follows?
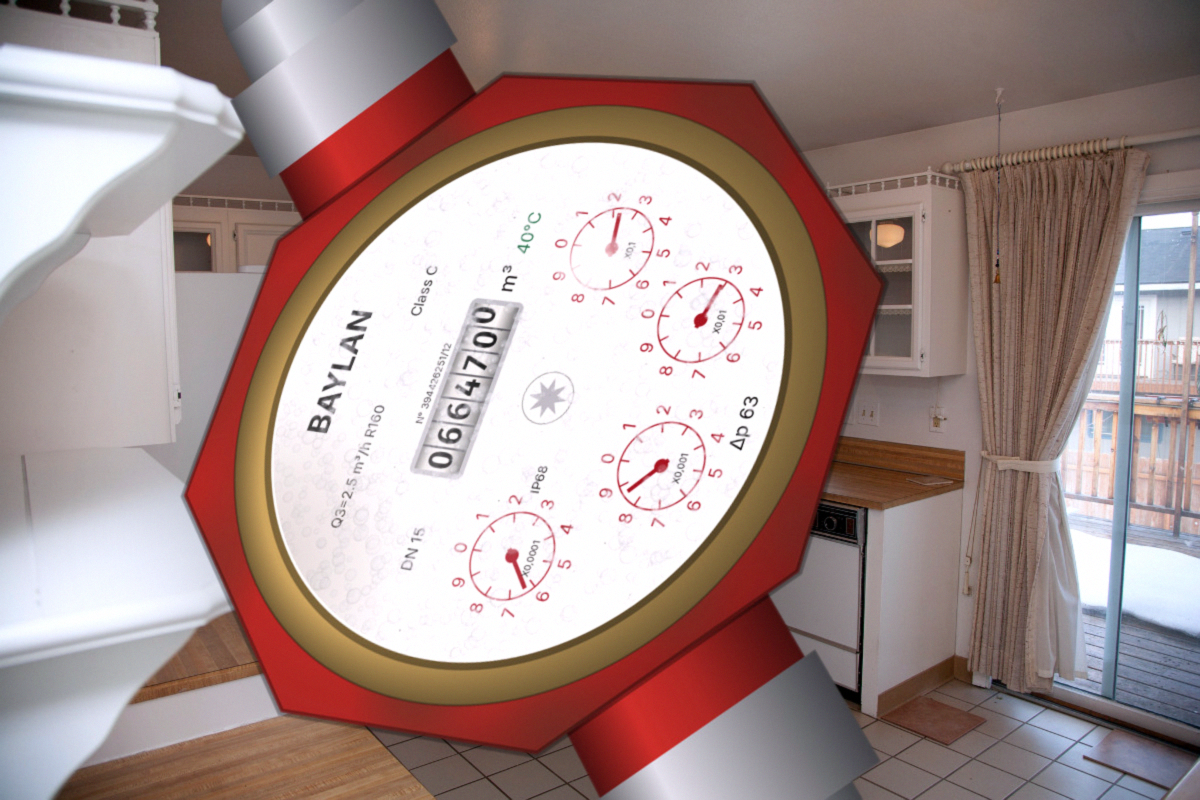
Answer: 664700.2286 m³
